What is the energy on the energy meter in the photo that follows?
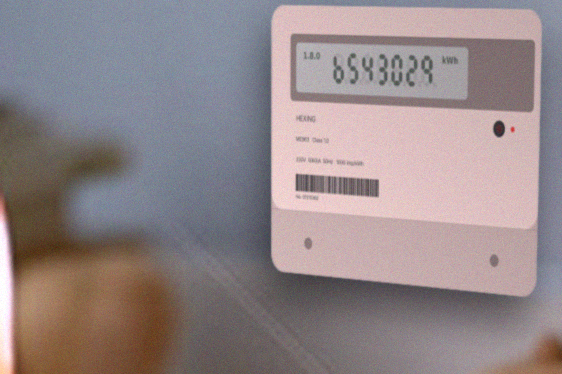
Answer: 6543029 kWh
